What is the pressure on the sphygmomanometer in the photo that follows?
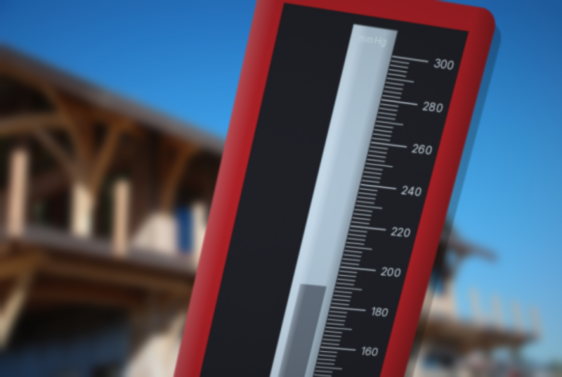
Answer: 190 mmHg
